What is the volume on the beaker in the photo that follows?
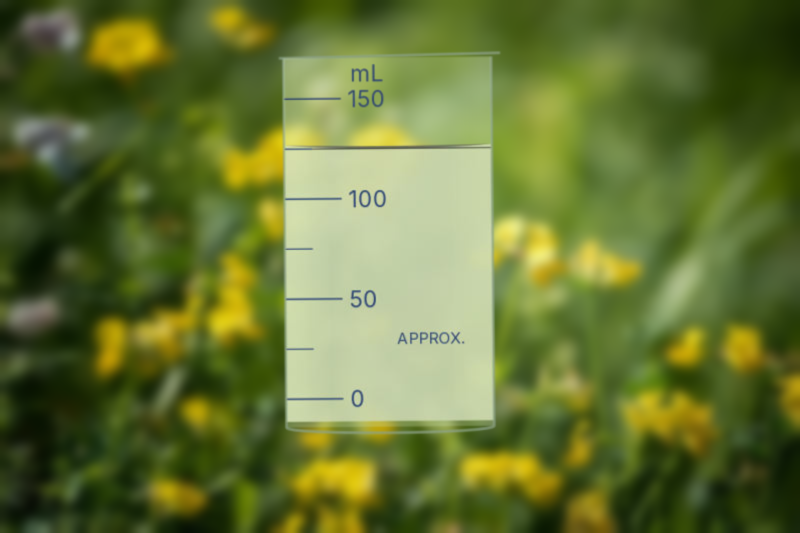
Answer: 125 mL
